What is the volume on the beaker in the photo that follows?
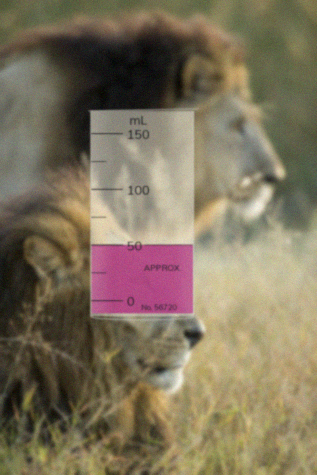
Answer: 50 mL
